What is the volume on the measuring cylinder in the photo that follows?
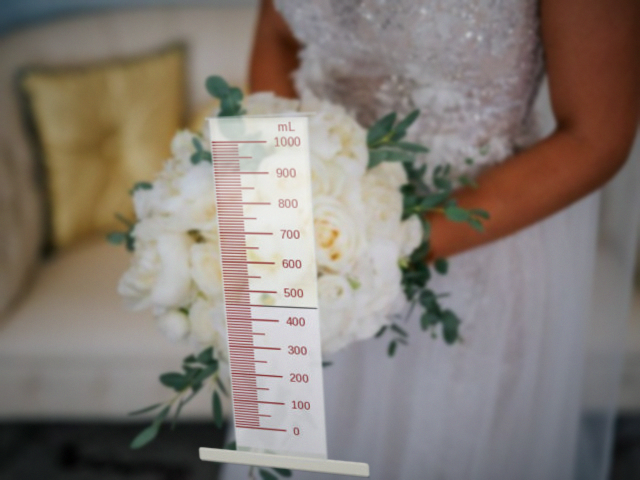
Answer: 450 mL
